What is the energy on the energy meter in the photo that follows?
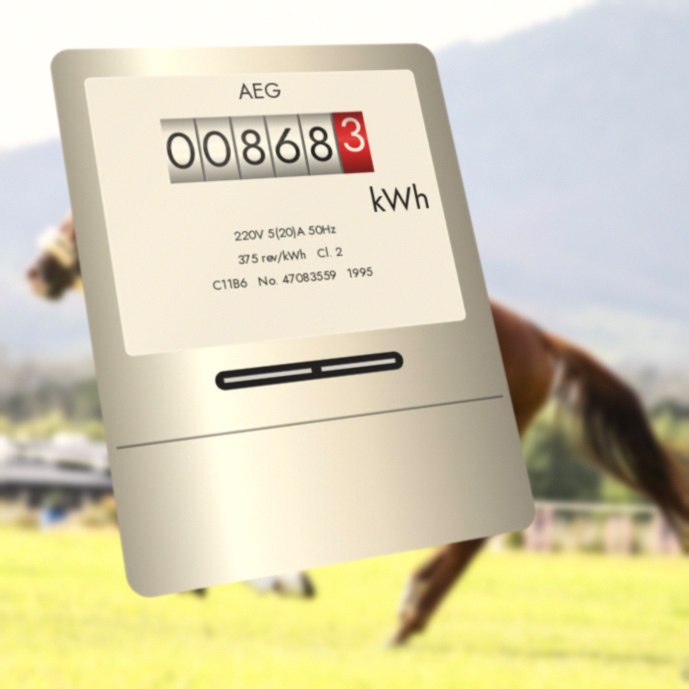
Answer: 868.3 kWh
